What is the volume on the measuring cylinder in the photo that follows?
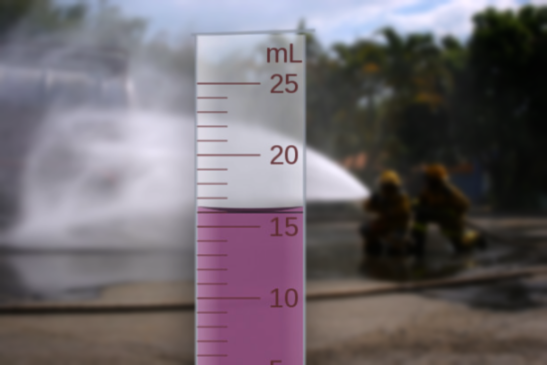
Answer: 16 mL
